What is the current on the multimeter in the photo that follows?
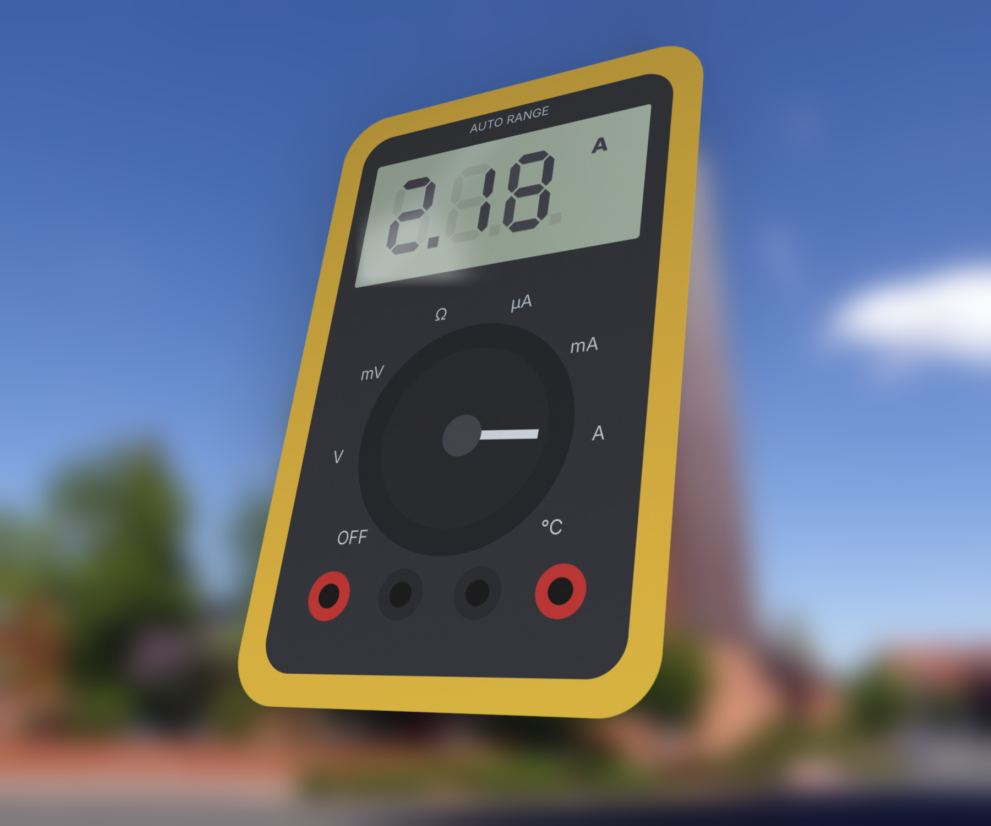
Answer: 2.18 A
